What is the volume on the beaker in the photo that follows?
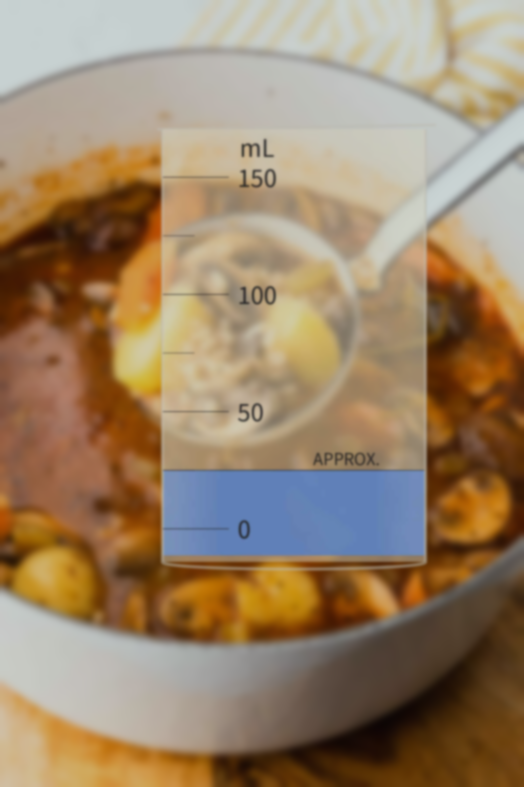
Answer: 25 mL
